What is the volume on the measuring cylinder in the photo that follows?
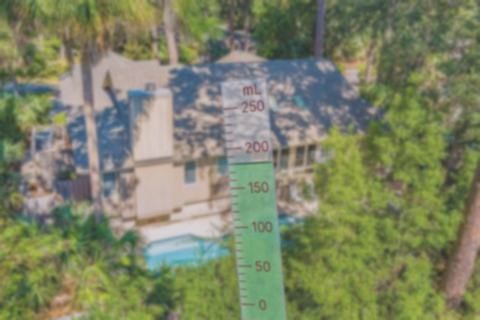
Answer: 180 mL
